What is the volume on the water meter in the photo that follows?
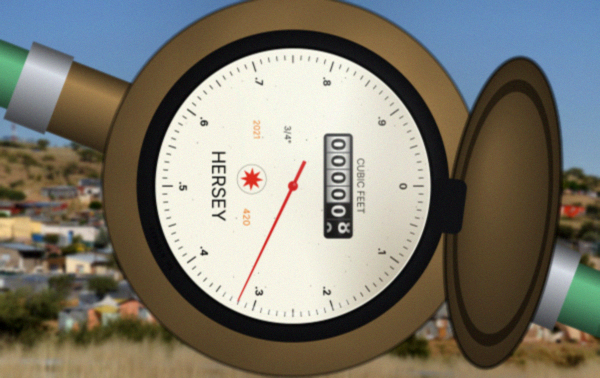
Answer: 8.32 ft³
